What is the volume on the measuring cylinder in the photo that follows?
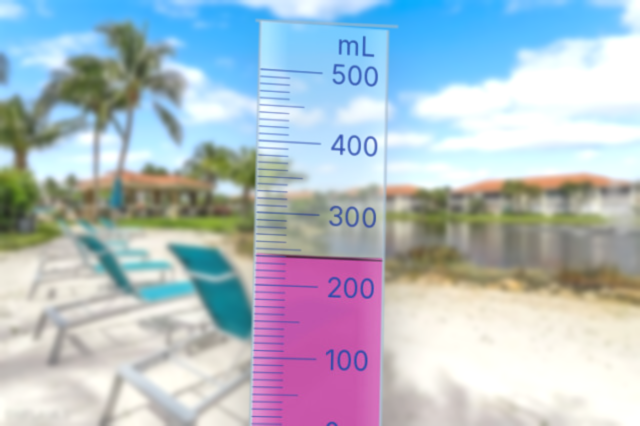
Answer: 240 mL
